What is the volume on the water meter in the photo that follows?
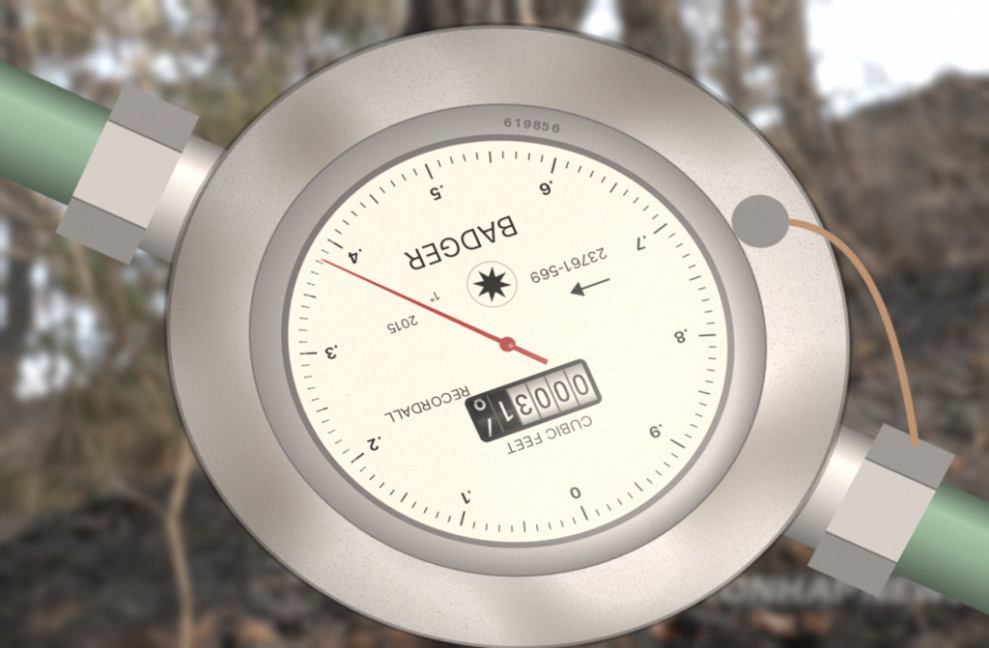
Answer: 317.38 ft³
